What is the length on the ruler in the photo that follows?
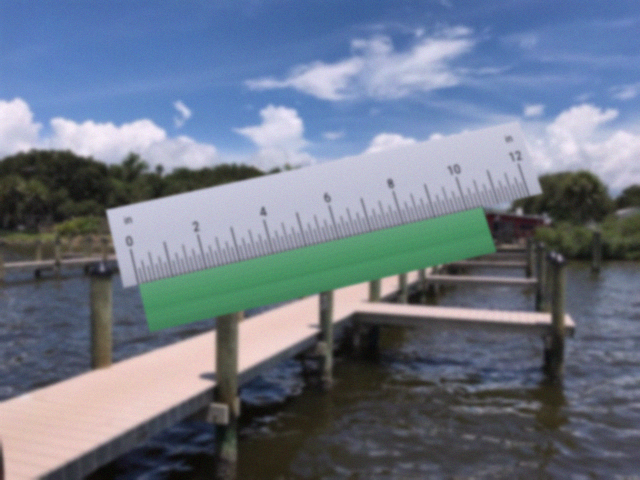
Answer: 10.5 in
